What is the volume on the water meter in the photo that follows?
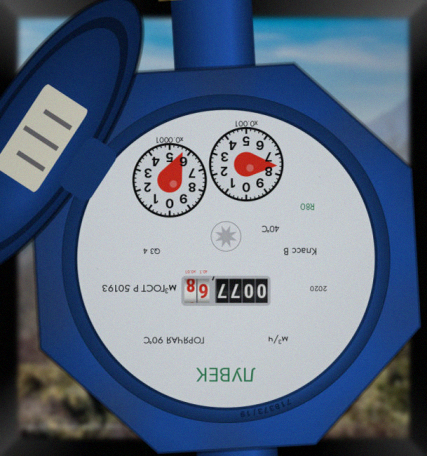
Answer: 77.6775 m³
